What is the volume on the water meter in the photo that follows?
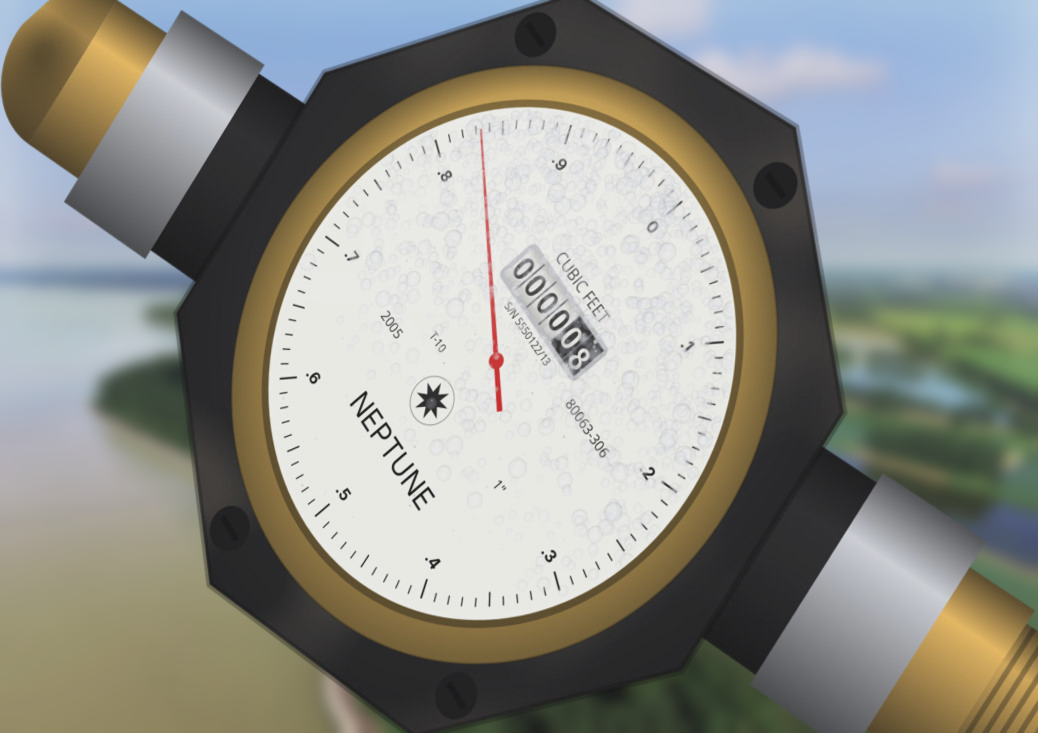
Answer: 7.83 ft³
